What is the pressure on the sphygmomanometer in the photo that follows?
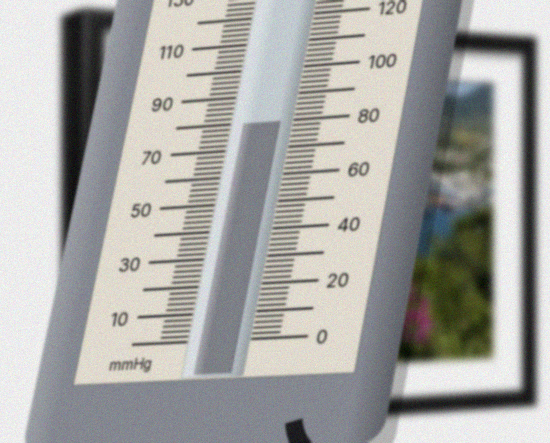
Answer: 80 mmHg
